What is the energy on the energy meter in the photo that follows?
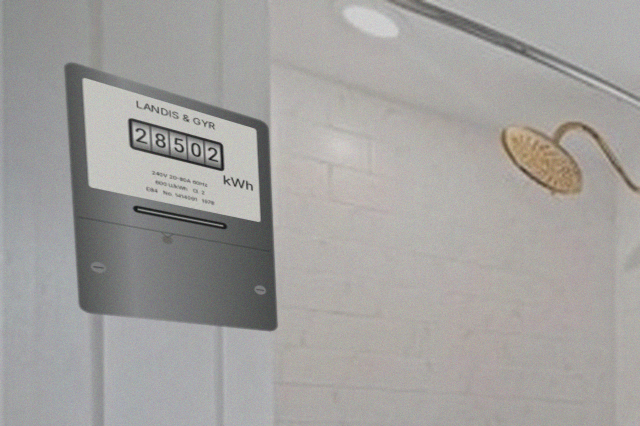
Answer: 28502 kWh
